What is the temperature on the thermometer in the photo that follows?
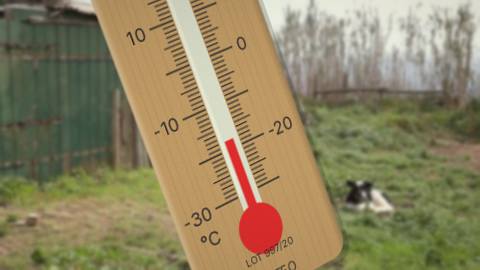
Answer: -18 °C
